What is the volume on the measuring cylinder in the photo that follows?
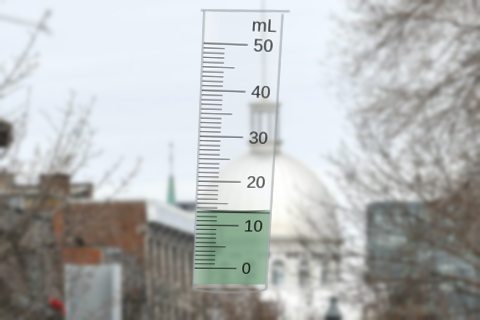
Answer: 13 mL
